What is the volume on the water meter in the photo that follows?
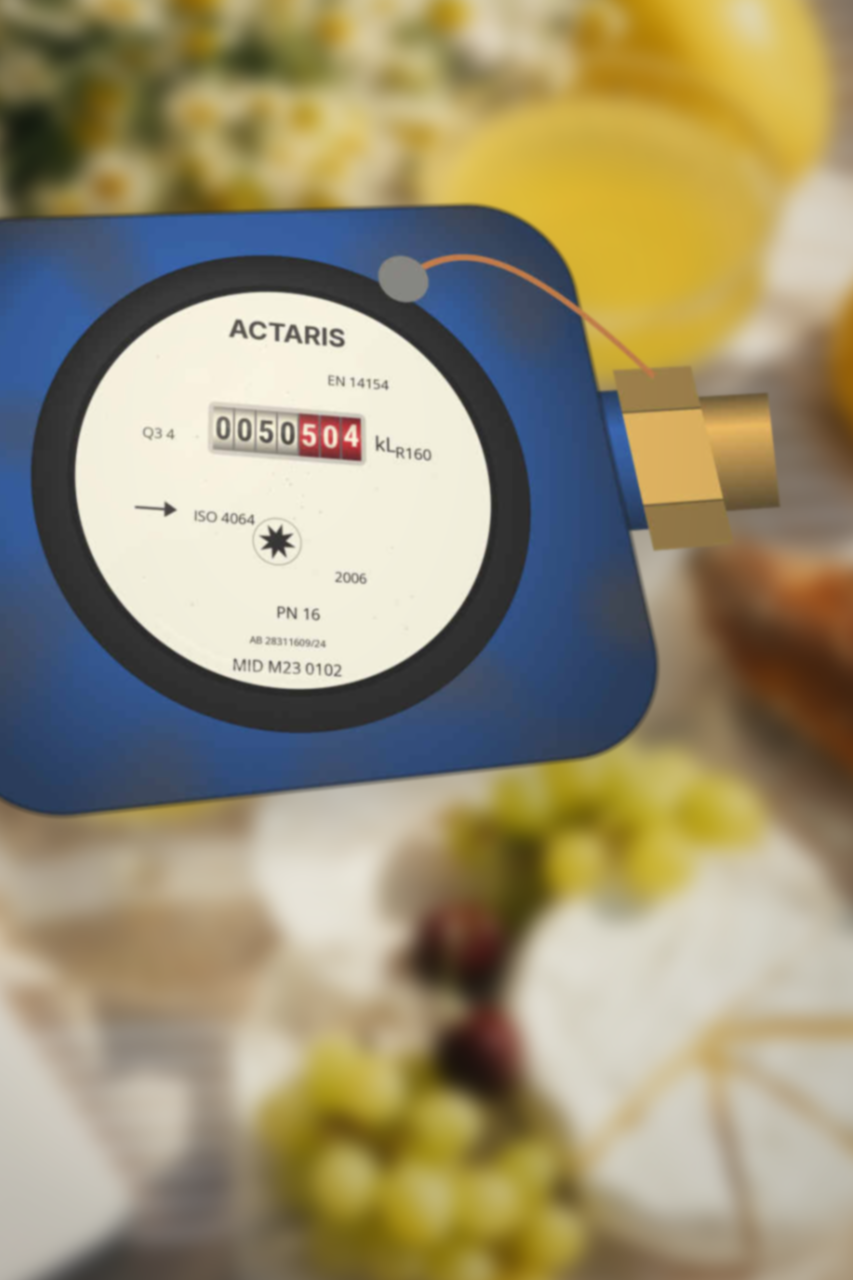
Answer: 50.504 kL
